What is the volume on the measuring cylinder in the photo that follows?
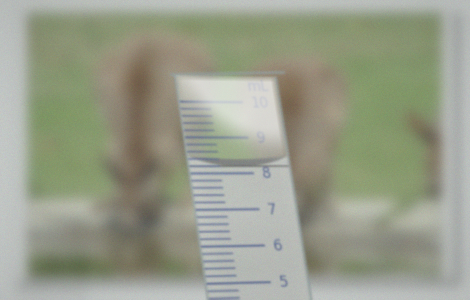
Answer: 8.2 mL
